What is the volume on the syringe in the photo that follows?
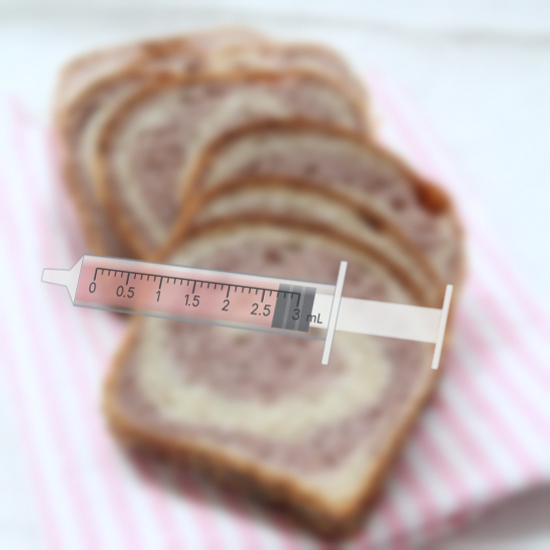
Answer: 2.7 mL
